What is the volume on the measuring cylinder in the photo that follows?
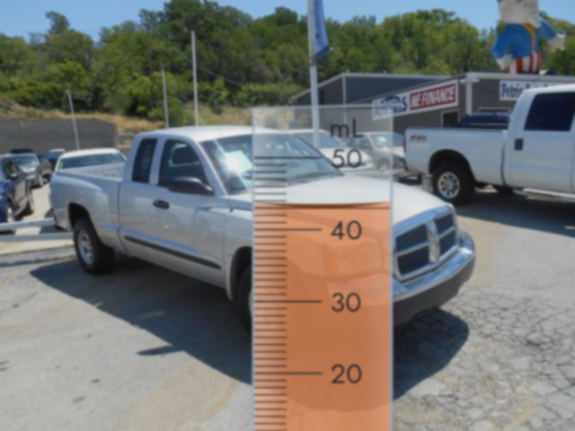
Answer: 43 mL
